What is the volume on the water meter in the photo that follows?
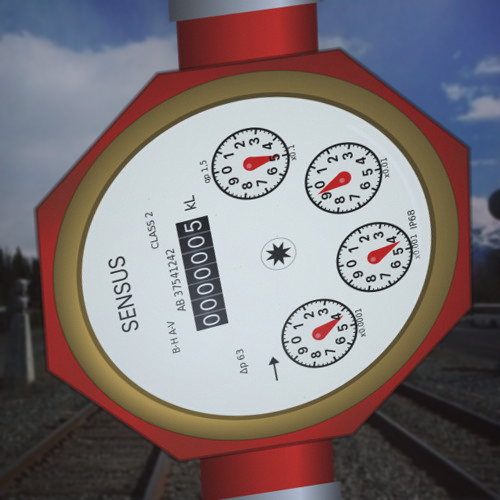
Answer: 5.4944 kL
